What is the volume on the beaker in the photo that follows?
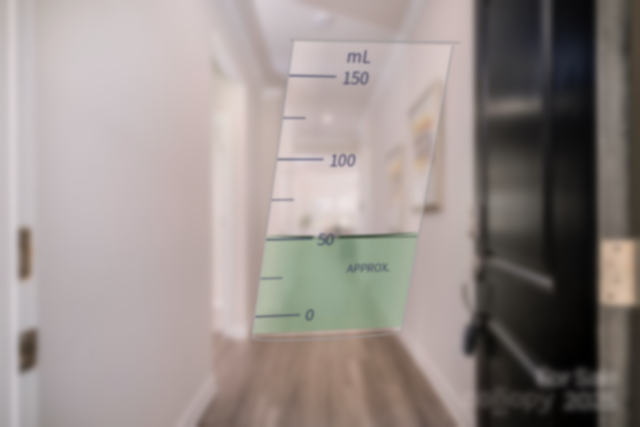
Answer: 50 mL
